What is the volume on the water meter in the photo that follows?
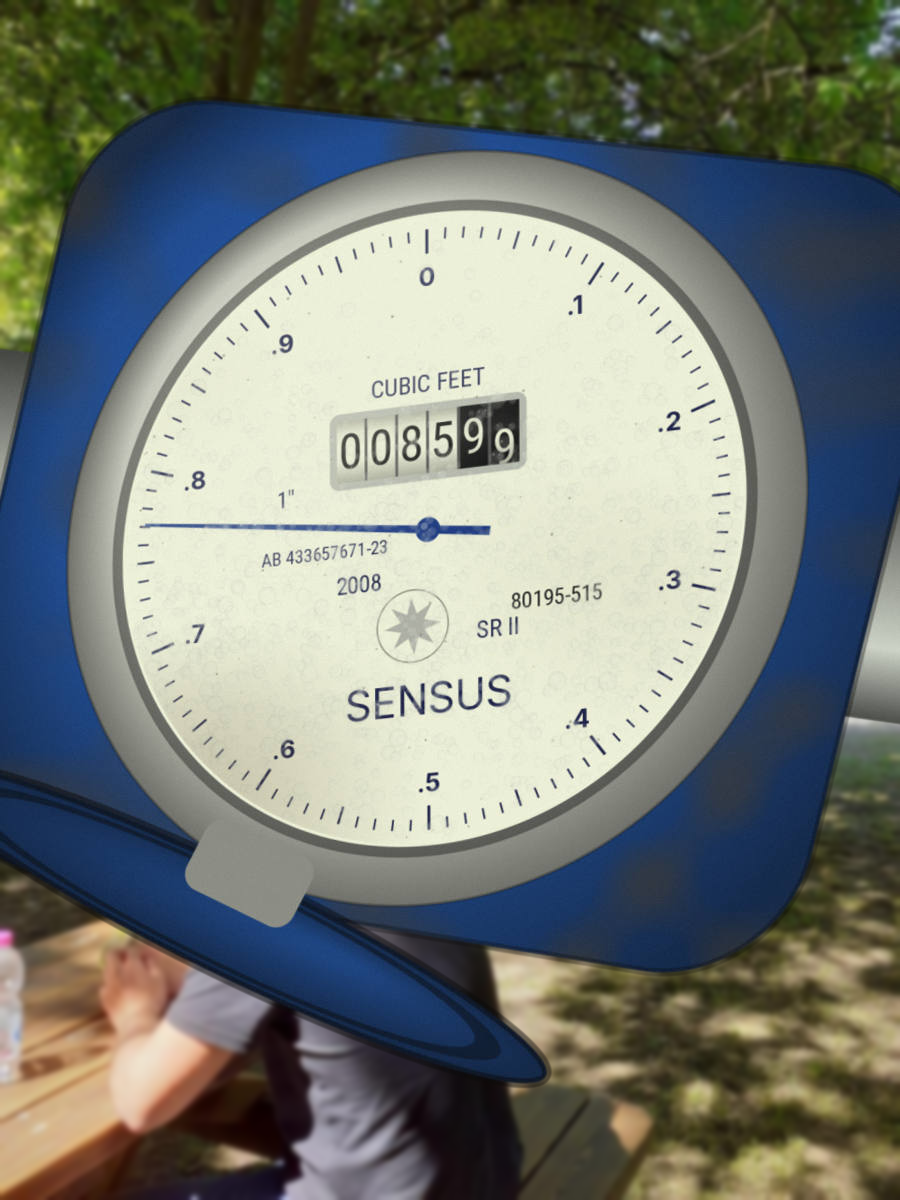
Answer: 8598.77 ft³
